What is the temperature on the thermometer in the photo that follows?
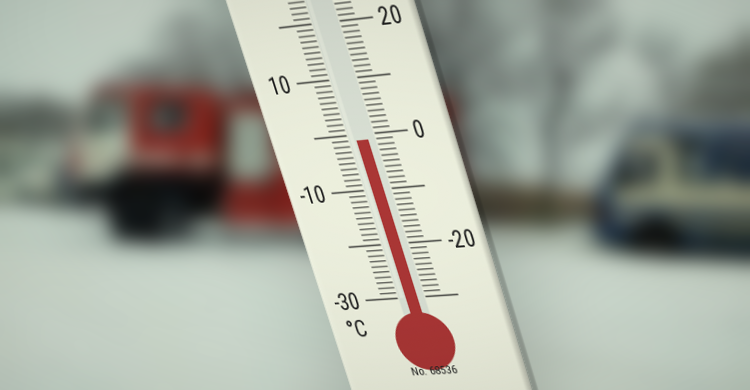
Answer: -1 °C
